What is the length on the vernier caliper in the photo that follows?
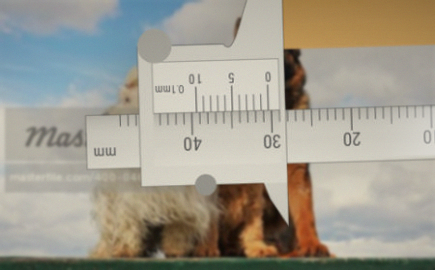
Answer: 30.4 mm
